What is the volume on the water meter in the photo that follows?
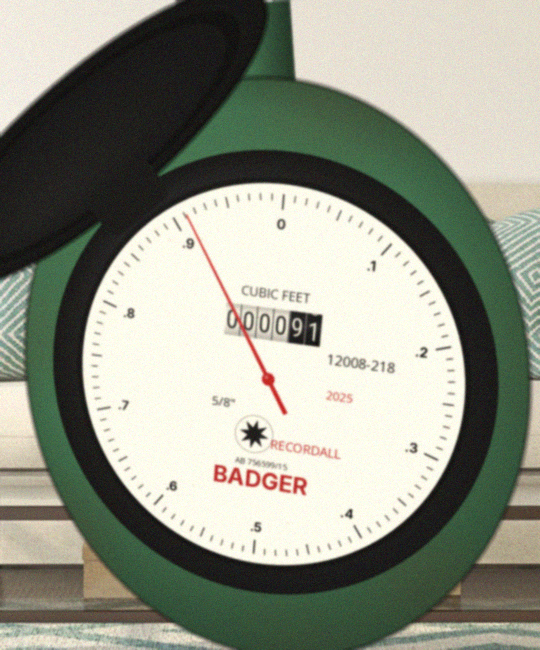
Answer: 90.91 ft³
